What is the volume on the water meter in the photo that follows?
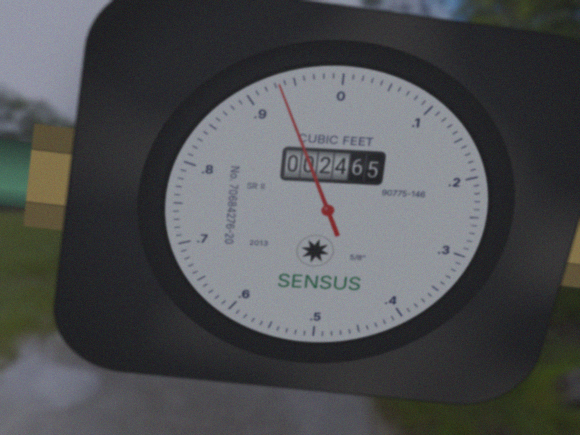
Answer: 2464.93 ft³
